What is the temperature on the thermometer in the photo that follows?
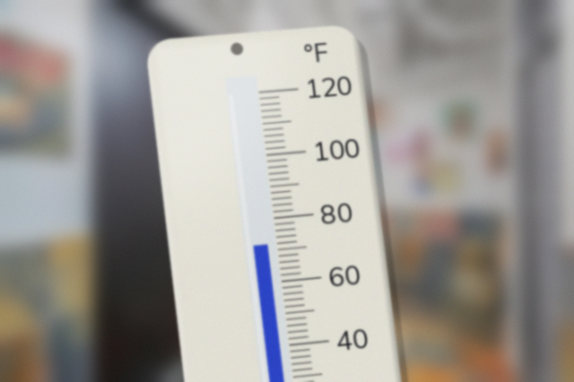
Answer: 72 °F
